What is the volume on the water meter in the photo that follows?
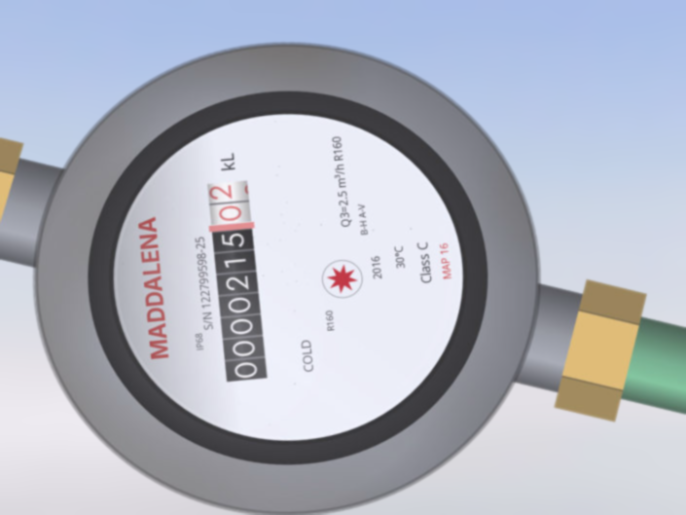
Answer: 215.02 kL
